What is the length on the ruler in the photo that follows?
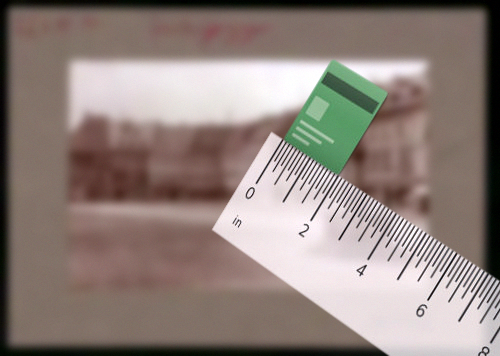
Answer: 2 in
